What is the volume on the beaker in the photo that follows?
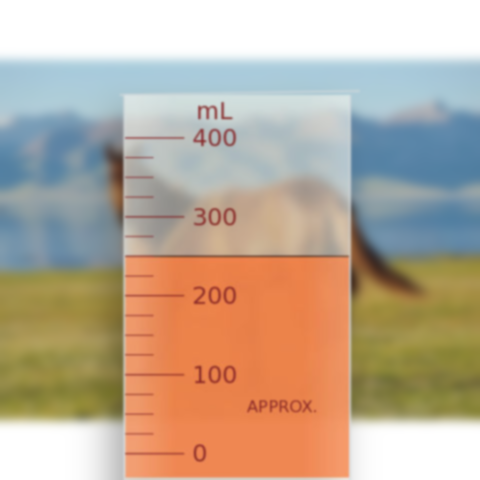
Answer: 250 mL
